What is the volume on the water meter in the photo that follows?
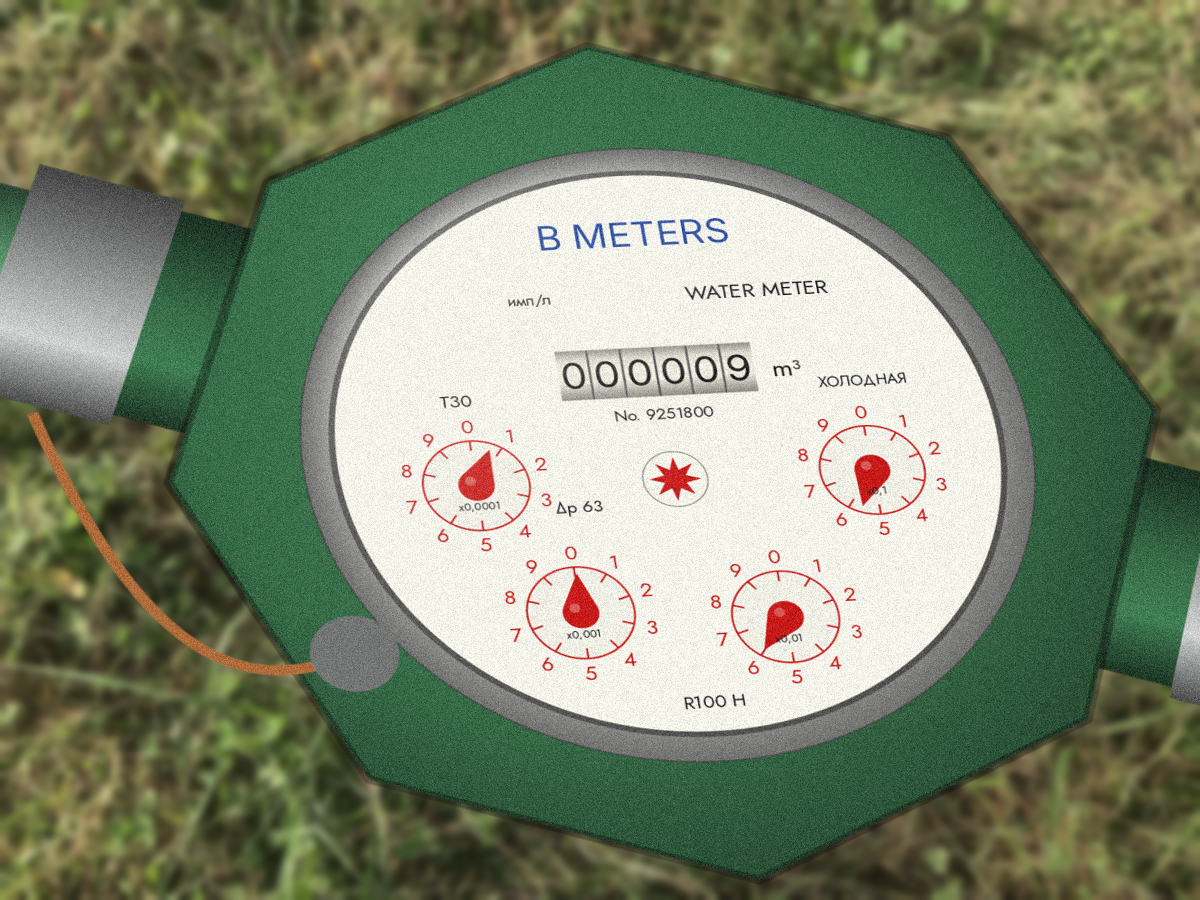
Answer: 9.5600 m³
